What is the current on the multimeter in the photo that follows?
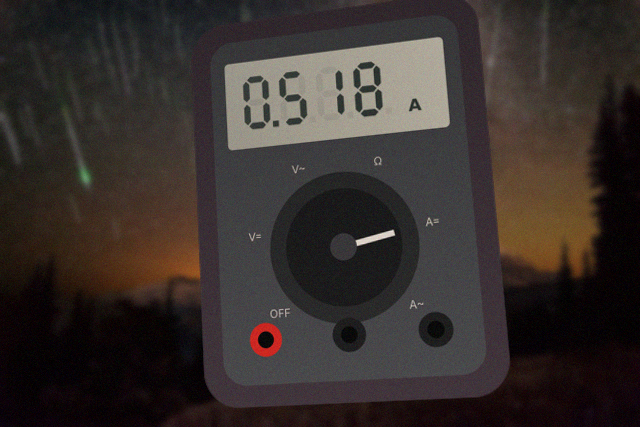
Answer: 0.518 A
